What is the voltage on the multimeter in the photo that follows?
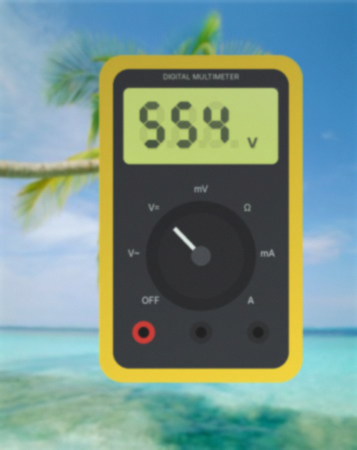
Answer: 554 V
